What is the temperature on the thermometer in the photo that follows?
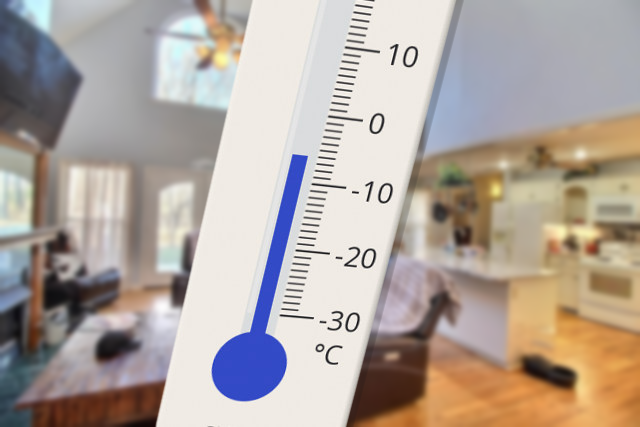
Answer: -6 °C
